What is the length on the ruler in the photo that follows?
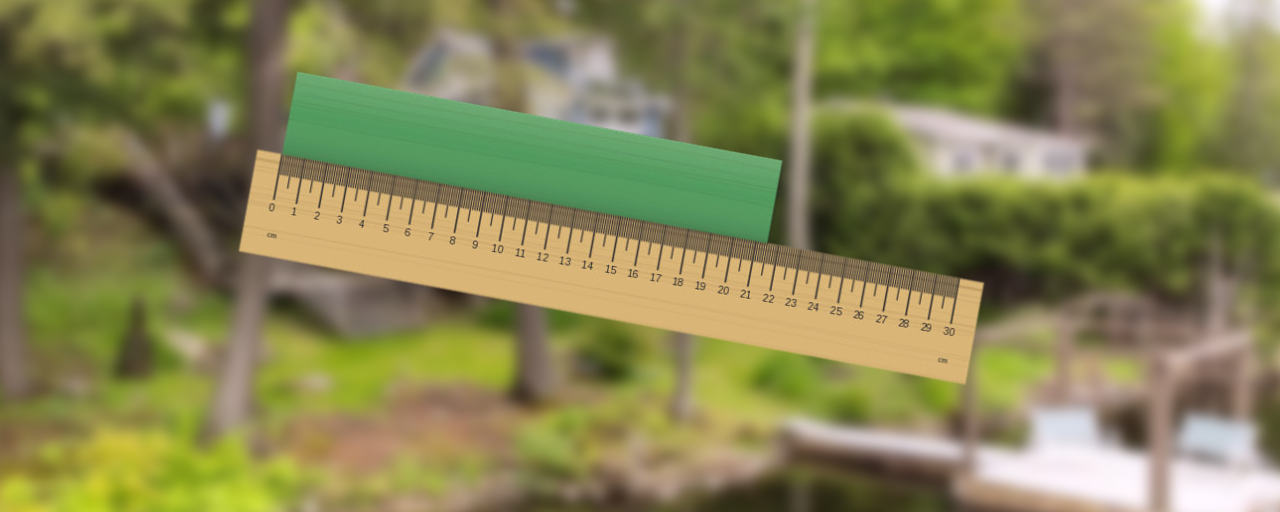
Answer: 21.5 cm
